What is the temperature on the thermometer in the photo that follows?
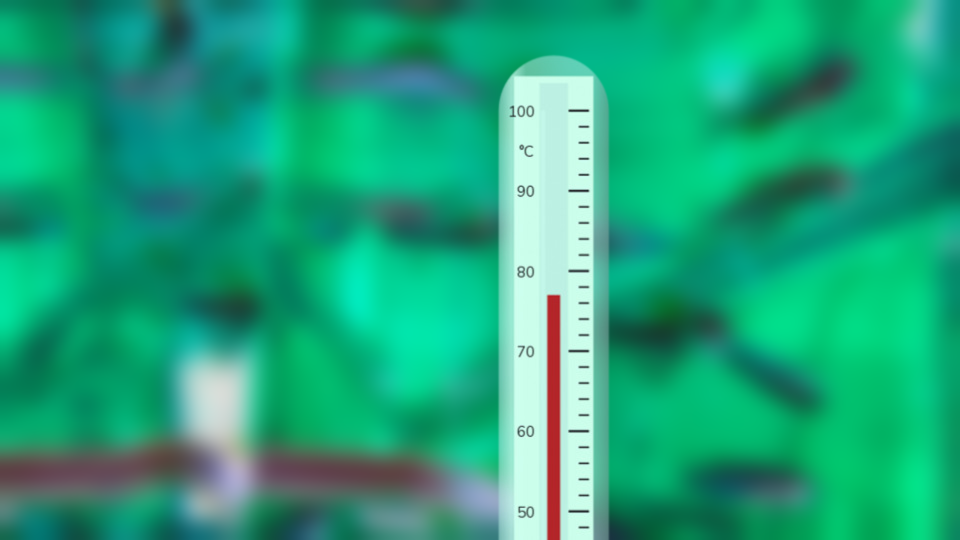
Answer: 77 °C
